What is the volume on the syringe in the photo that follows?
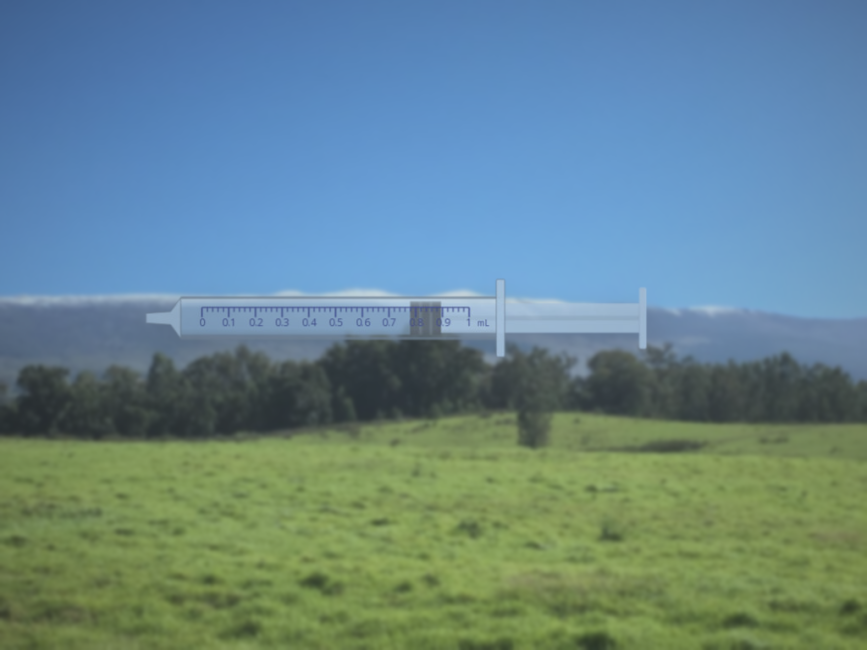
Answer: 0.78 mL
